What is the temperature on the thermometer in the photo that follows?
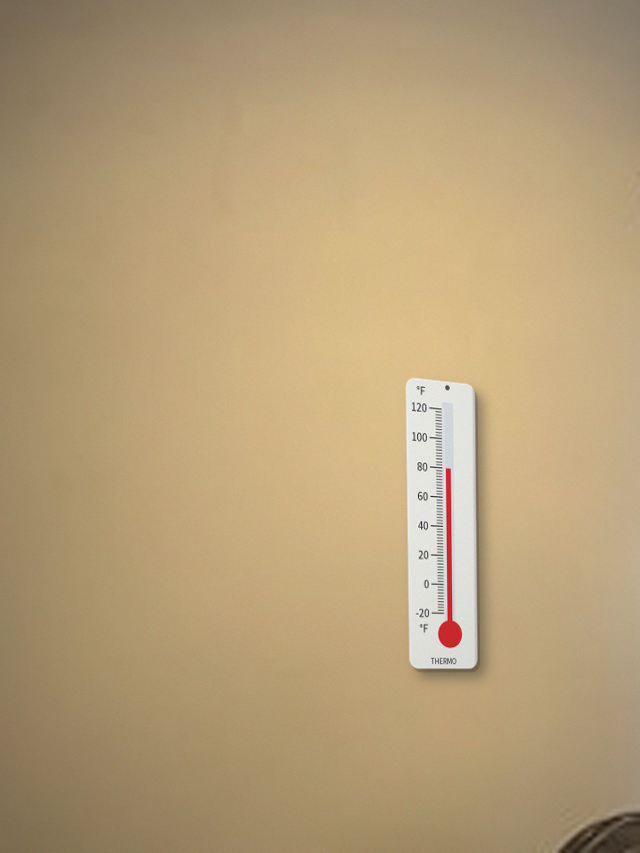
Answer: 80 °F
